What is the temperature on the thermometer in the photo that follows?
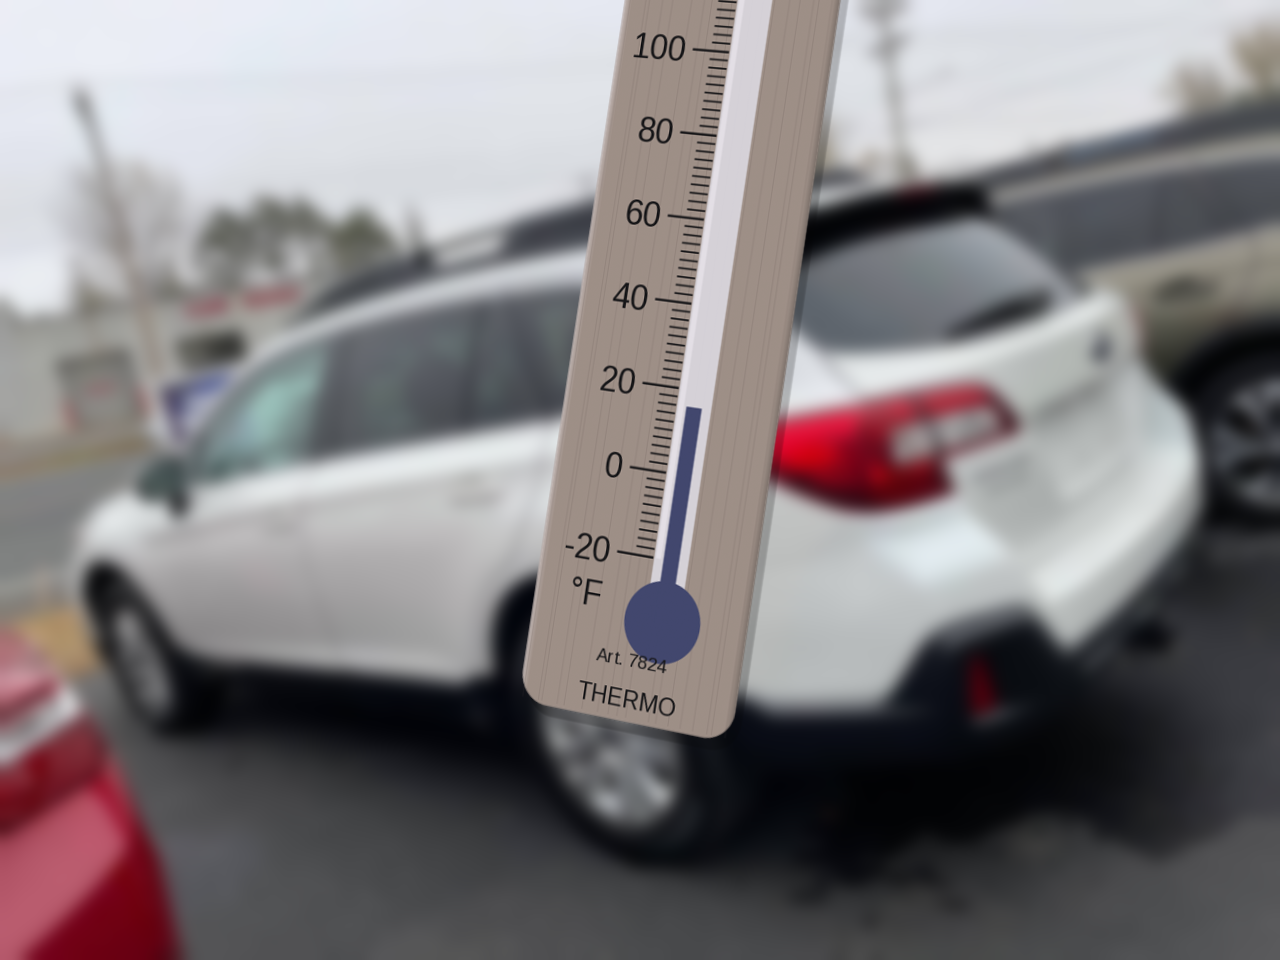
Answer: 16 °F
